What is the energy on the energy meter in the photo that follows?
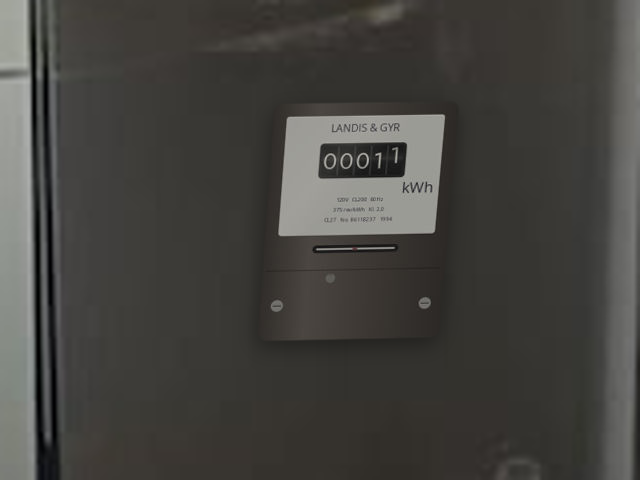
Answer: 11 kWh
